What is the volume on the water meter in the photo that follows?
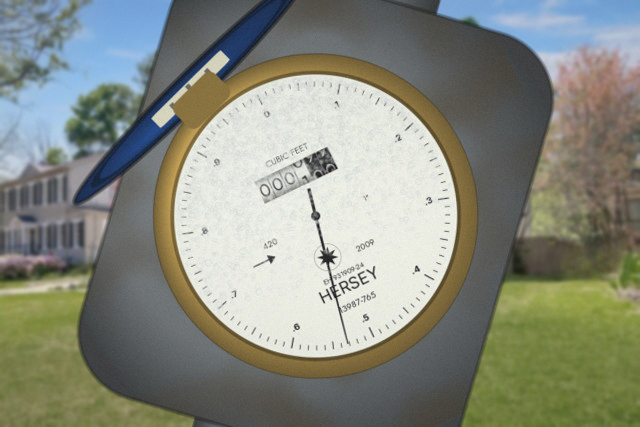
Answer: 99.53 ft³
